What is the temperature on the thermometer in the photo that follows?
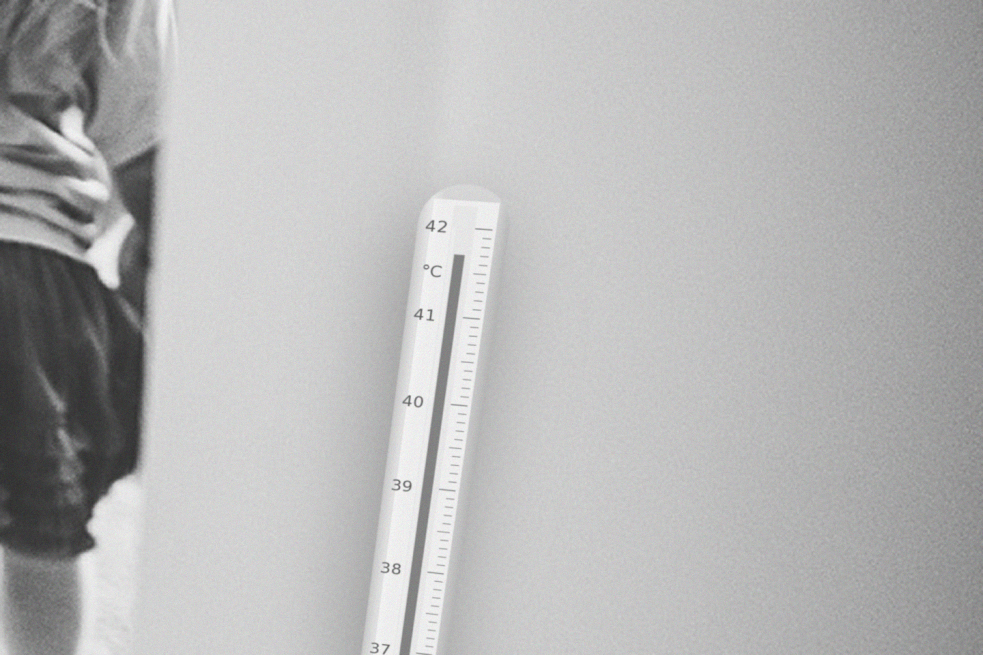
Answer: 41.7 °C
